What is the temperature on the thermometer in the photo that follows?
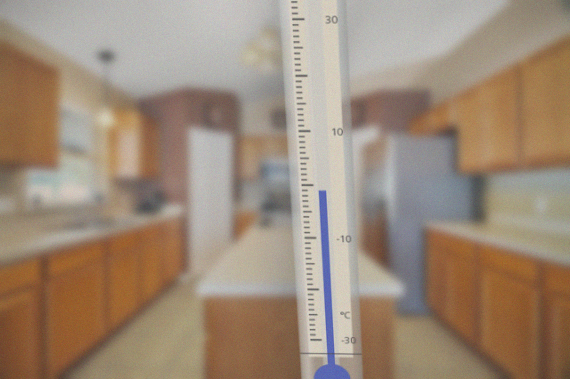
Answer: -1 °C
